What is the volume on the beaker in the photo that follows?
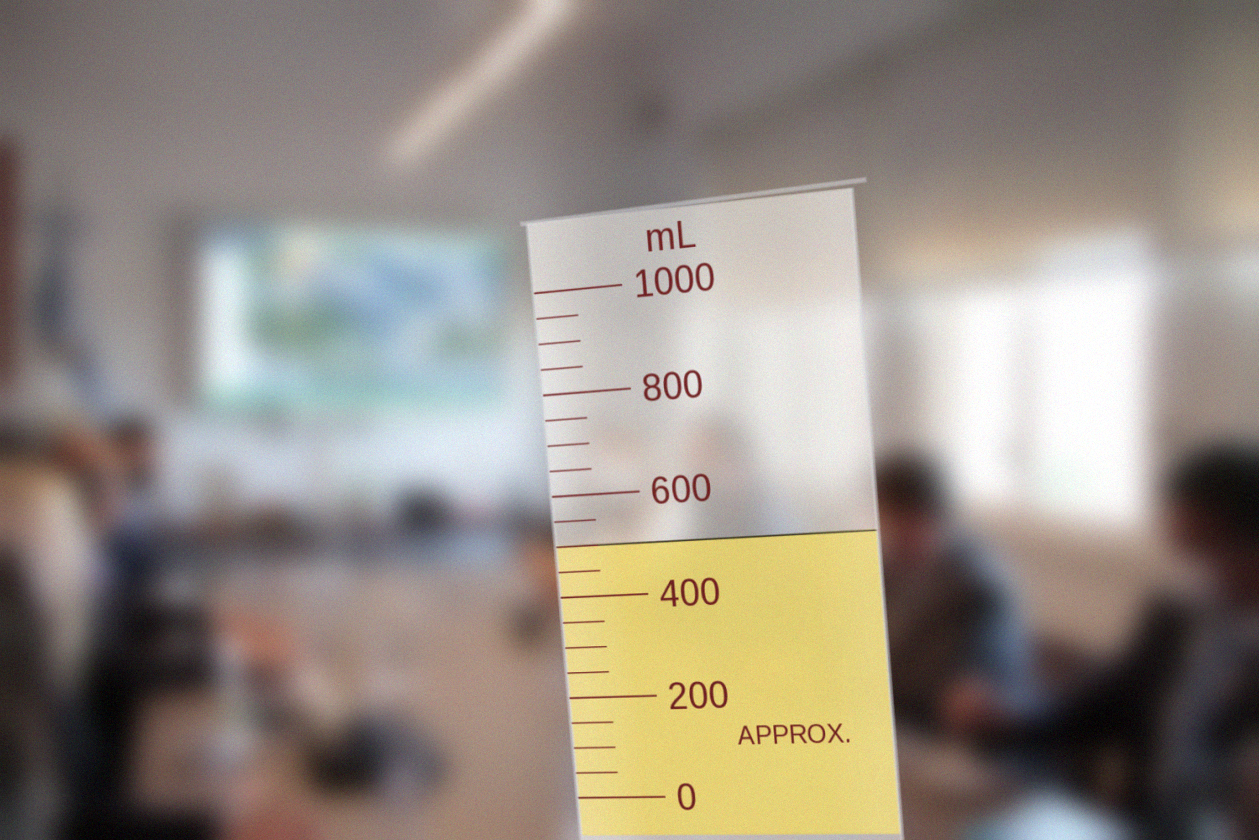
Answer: 500 mL
